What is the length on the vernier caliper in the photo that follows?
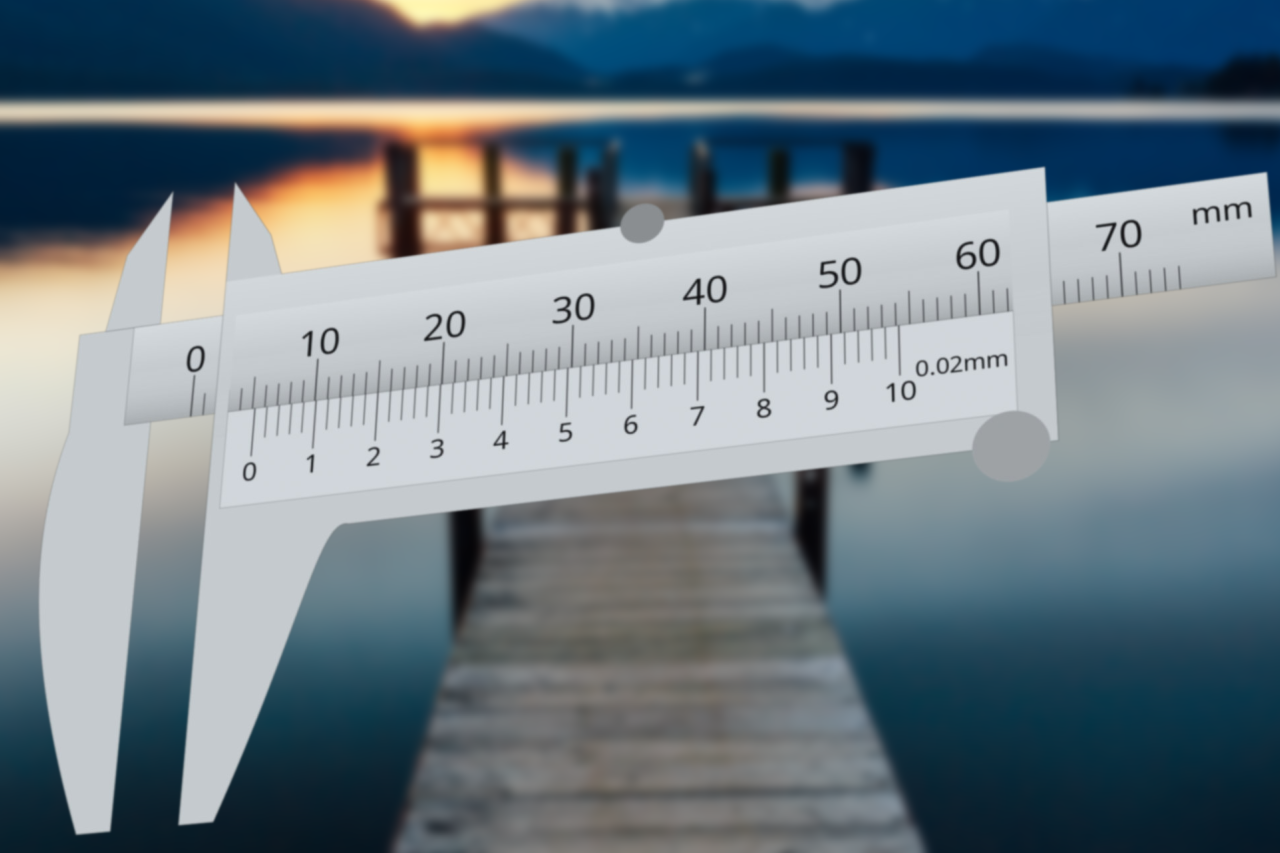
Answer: 5.2 mm
